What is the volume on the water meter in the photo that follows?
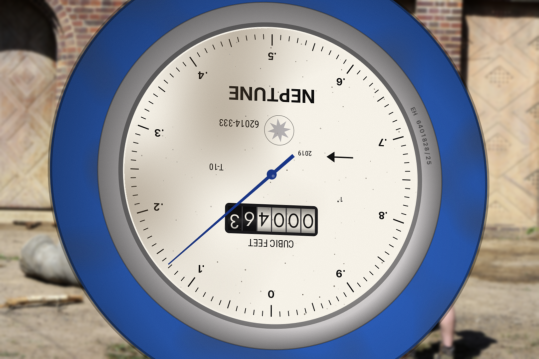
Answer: 463.13 ft³
